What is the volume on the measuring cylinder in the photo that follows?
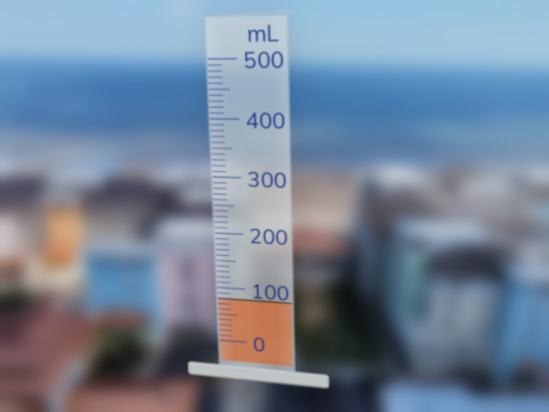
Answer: 80 mL
